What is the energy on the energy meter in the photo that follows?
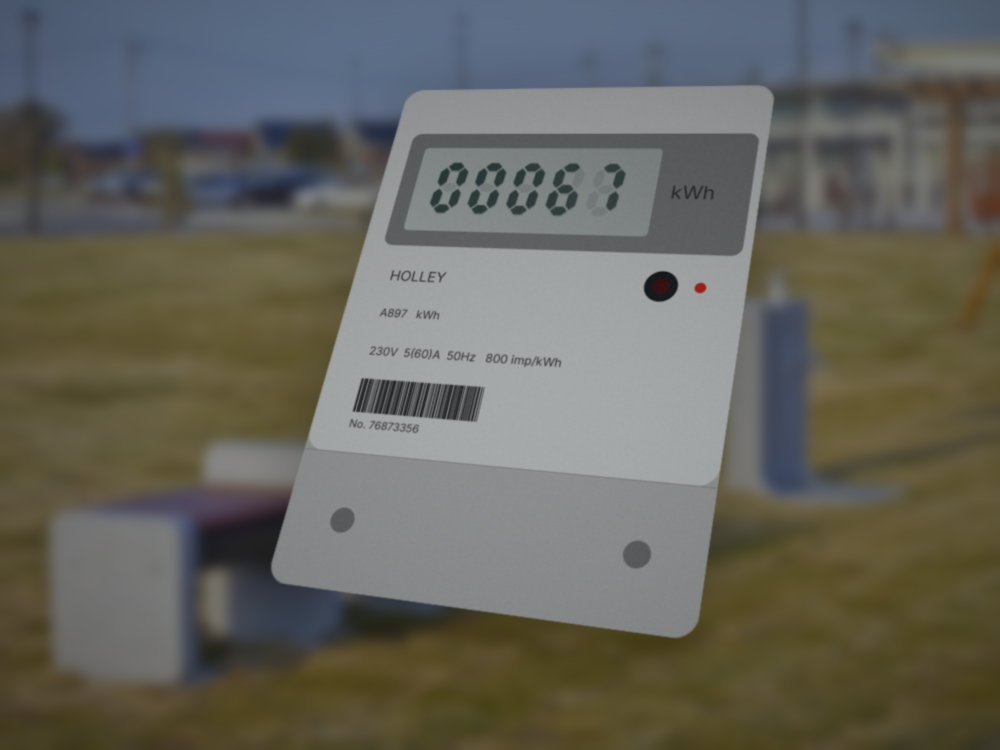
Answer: 67 kWh
